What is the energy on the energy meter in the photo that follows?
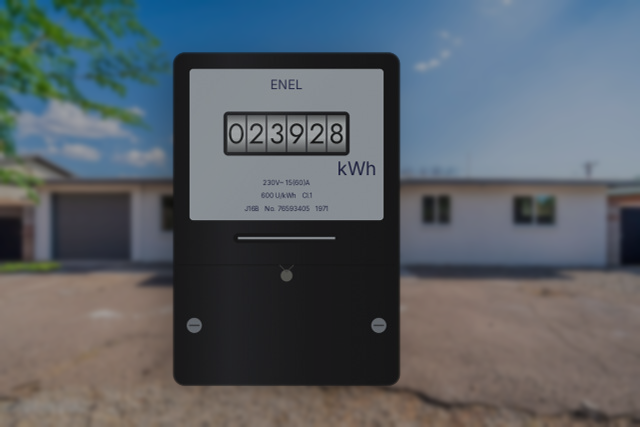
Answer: 23928 kWh
